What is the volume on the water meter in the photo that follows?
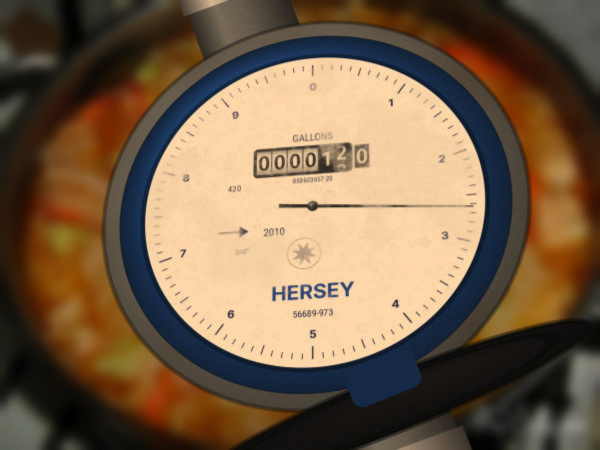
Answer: 122.6 gal
